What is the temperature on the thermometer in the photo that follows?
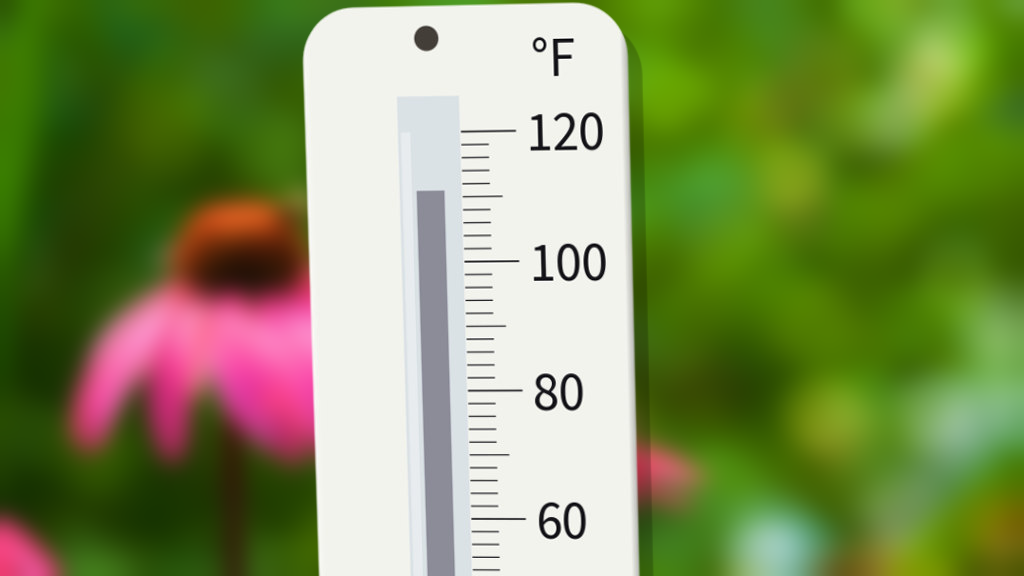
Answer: 111 °F
